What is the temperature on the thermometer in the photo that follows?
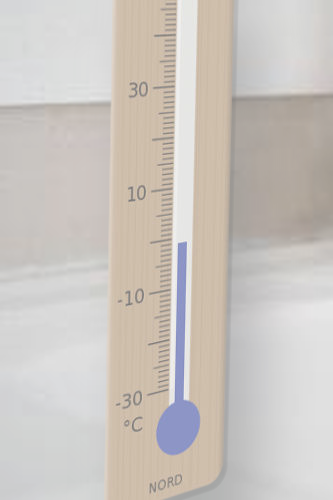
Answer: -1 °C
